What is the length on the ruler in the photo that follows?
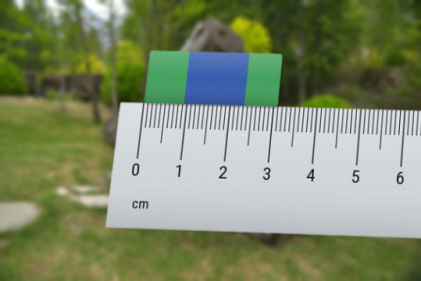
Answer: 3.1 cm
